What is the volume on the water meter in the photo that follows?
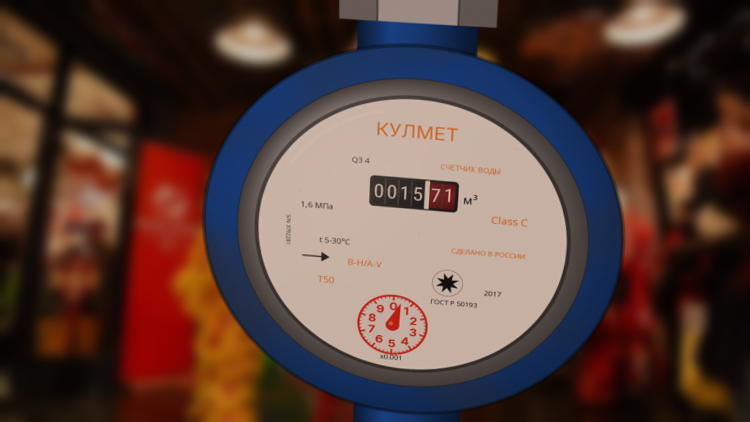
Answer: 15.710 m³
